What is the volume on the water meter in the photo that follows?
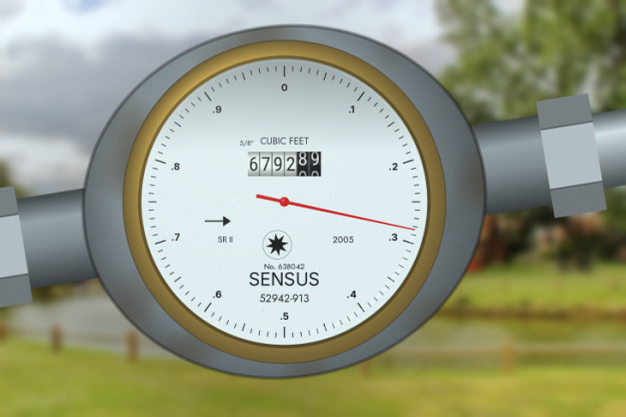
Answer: 679289.28 ft³
